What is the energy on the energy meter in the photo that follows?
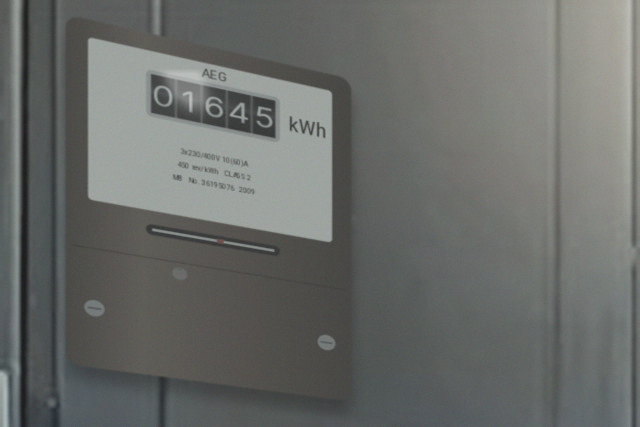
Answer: 1645 kWh
